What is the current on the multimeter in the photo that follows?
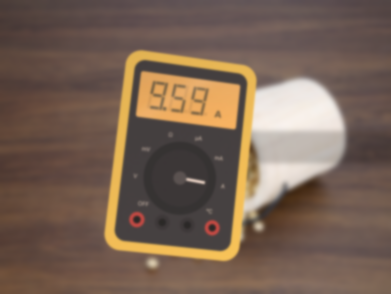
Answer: 9.59 A
